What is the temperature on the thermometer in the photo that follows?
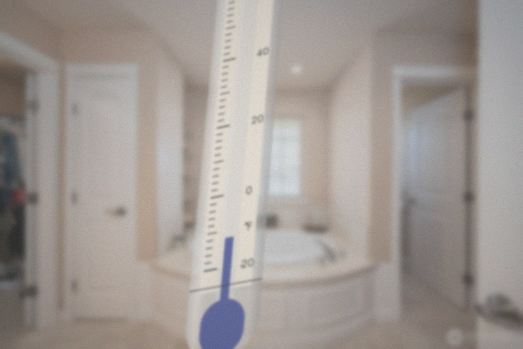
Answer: -12 °F
